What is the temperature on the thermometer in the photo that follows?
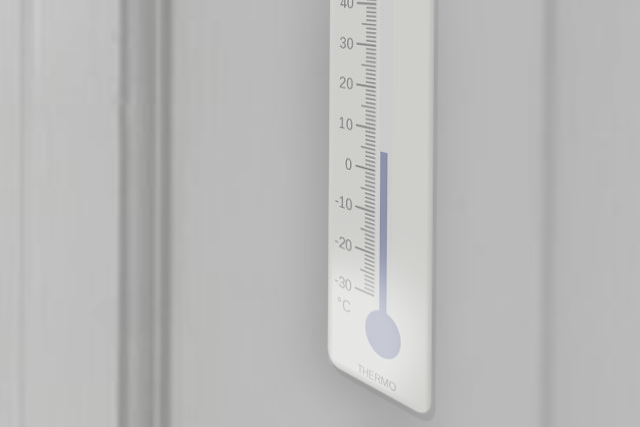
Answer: 5 °C
